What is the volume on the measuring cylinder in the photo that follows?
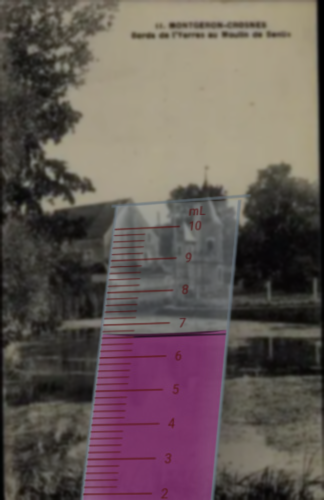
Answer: 6.6 mL
